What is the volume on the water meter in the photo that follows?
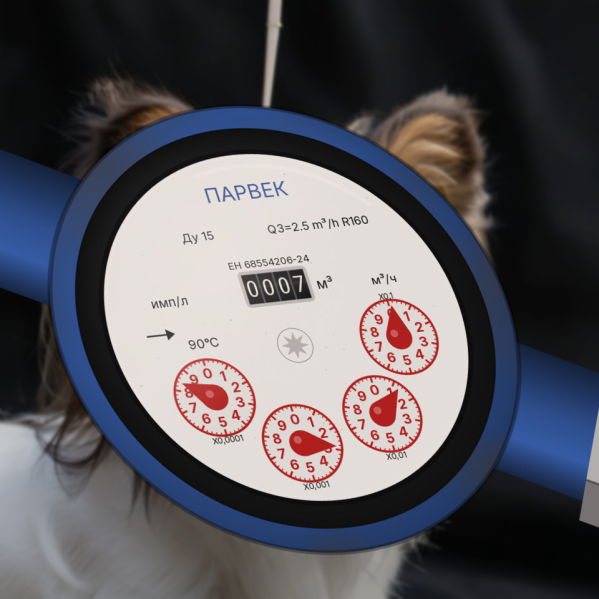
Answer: 7.0128 m³
